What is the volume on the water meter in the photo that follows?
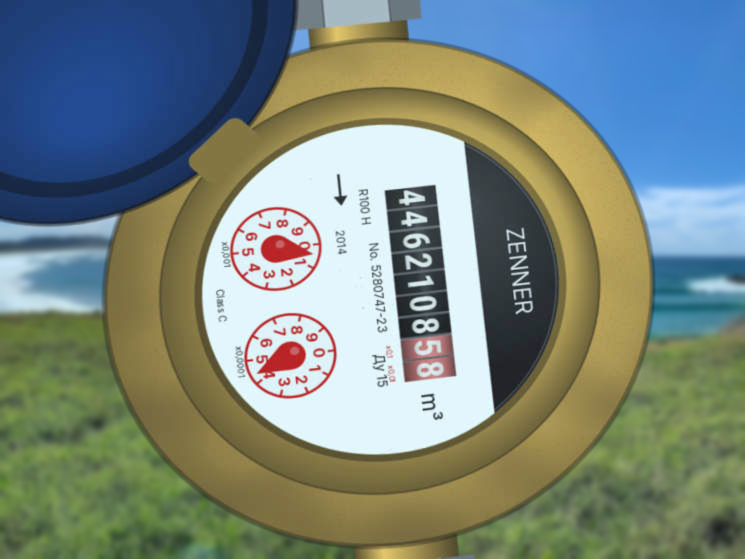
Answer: 4462108.5804 m³
